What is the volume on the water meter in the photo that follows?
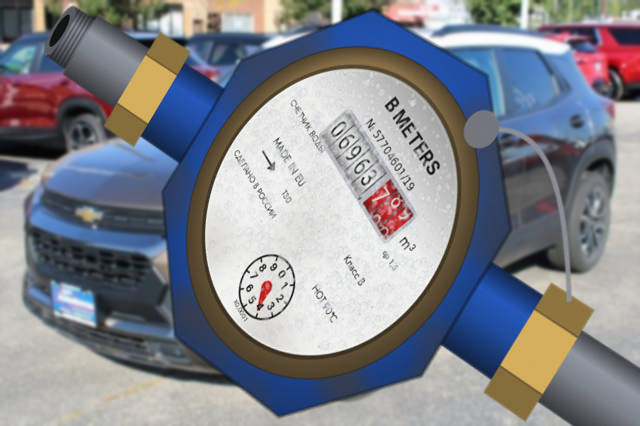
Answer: 6963.7894 m³
